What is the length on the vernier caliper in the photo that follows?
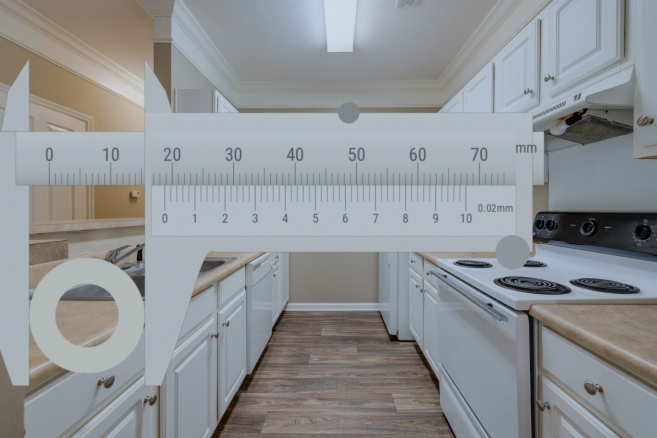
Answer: 18.8 mm
